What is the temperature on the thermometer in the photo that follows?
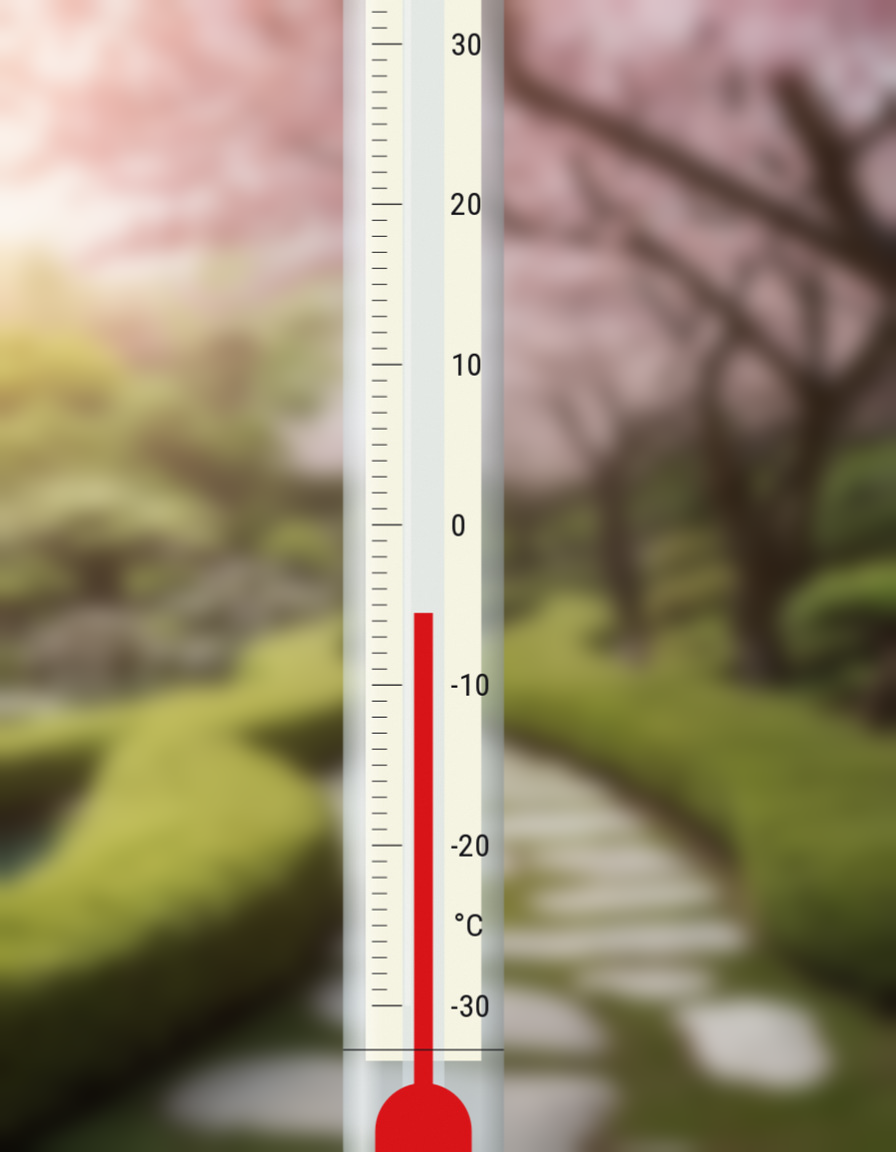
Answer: -5.5 °C
